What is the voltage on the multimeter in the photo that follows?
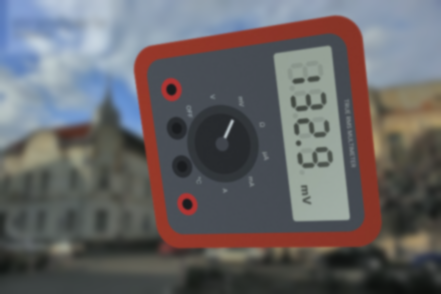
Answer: 132.9 mV
